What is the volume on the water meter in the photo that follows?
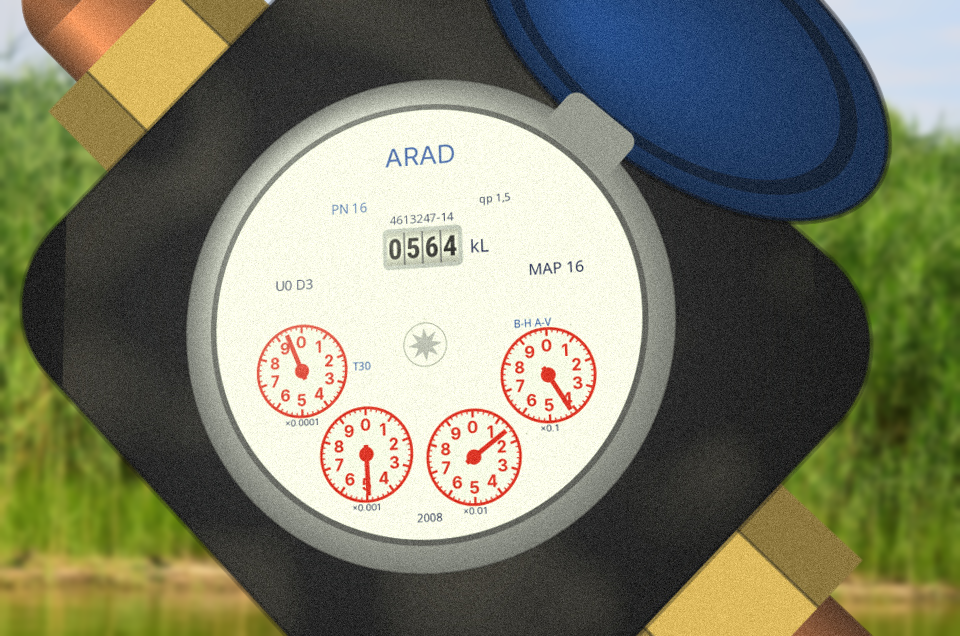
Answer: 564.4149 kL
